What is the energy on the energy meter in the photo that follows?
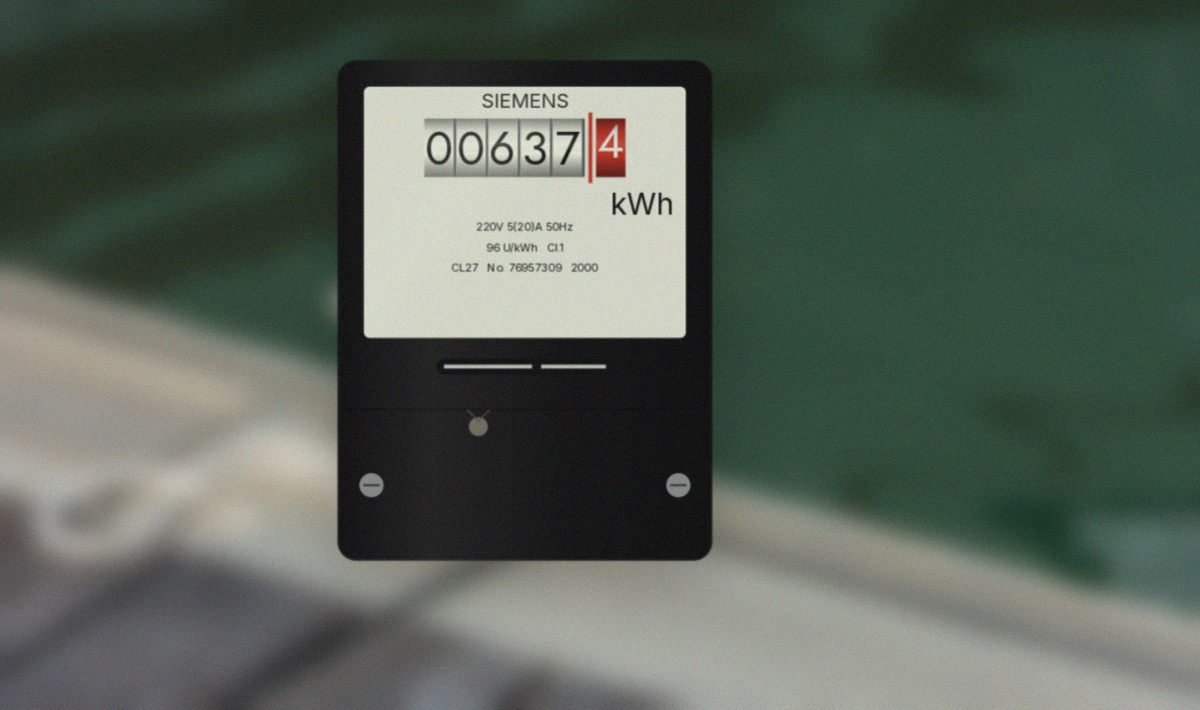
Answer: 637.4 kWh
